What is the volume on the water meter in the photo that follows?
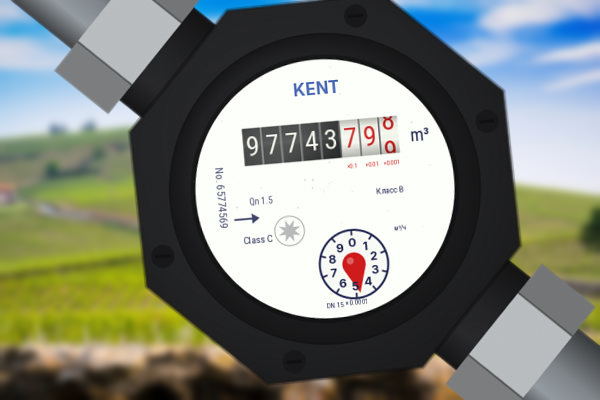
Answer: 97743.7984 m³
